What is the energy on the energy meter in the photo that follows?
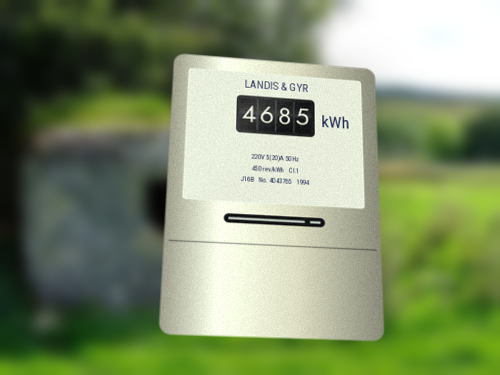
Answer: 4685 kWh
